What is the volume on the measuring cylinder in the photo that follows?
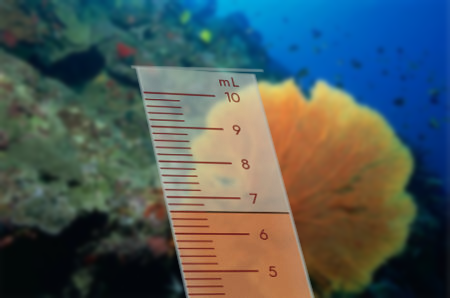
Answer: 6.6 mL
